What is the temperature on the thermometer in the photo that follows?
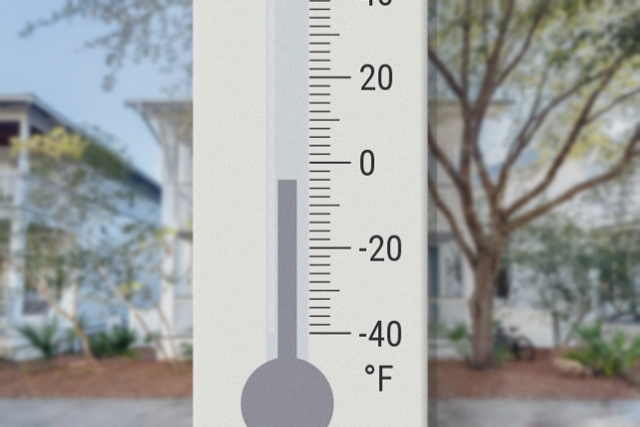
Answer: -4 °F
